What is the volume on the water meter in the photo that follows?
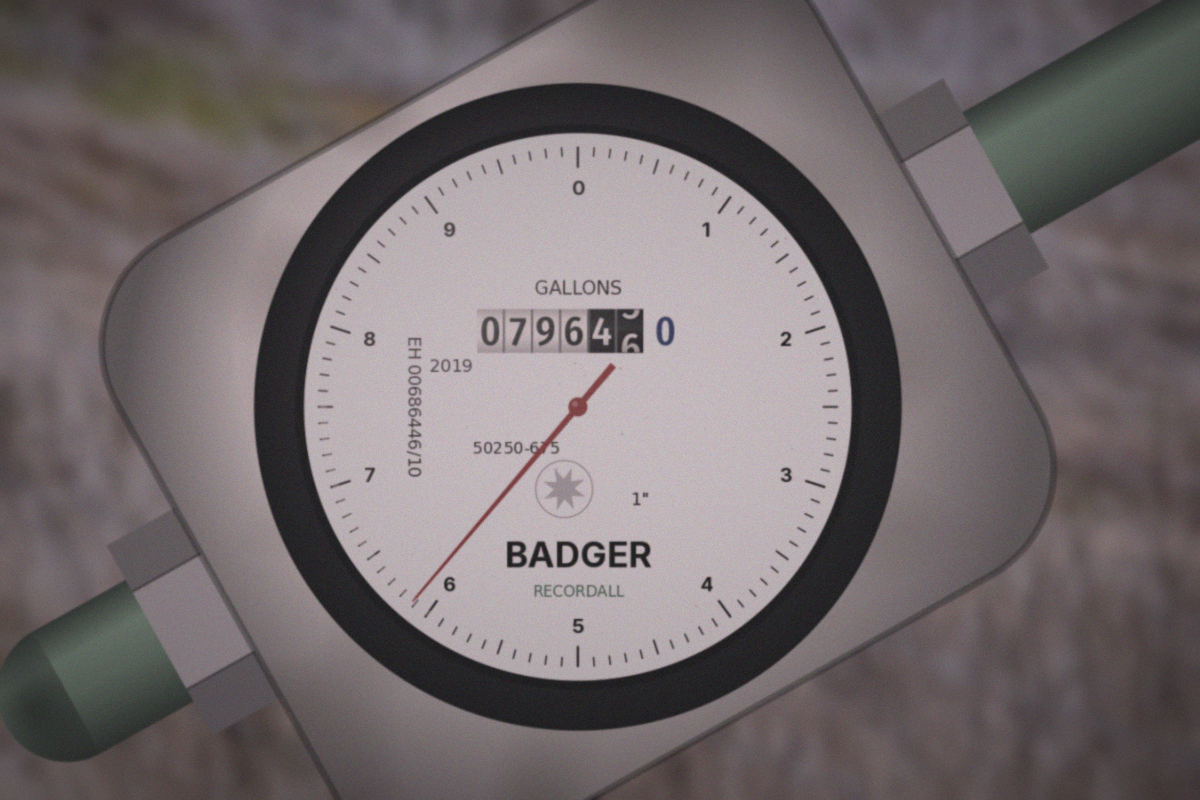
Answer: 796456.1 gal
